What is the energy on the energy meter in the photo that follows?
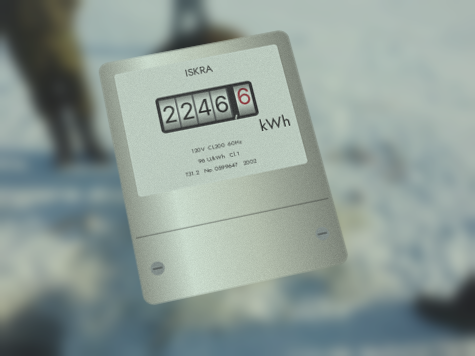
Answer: 2246.6 kWh
